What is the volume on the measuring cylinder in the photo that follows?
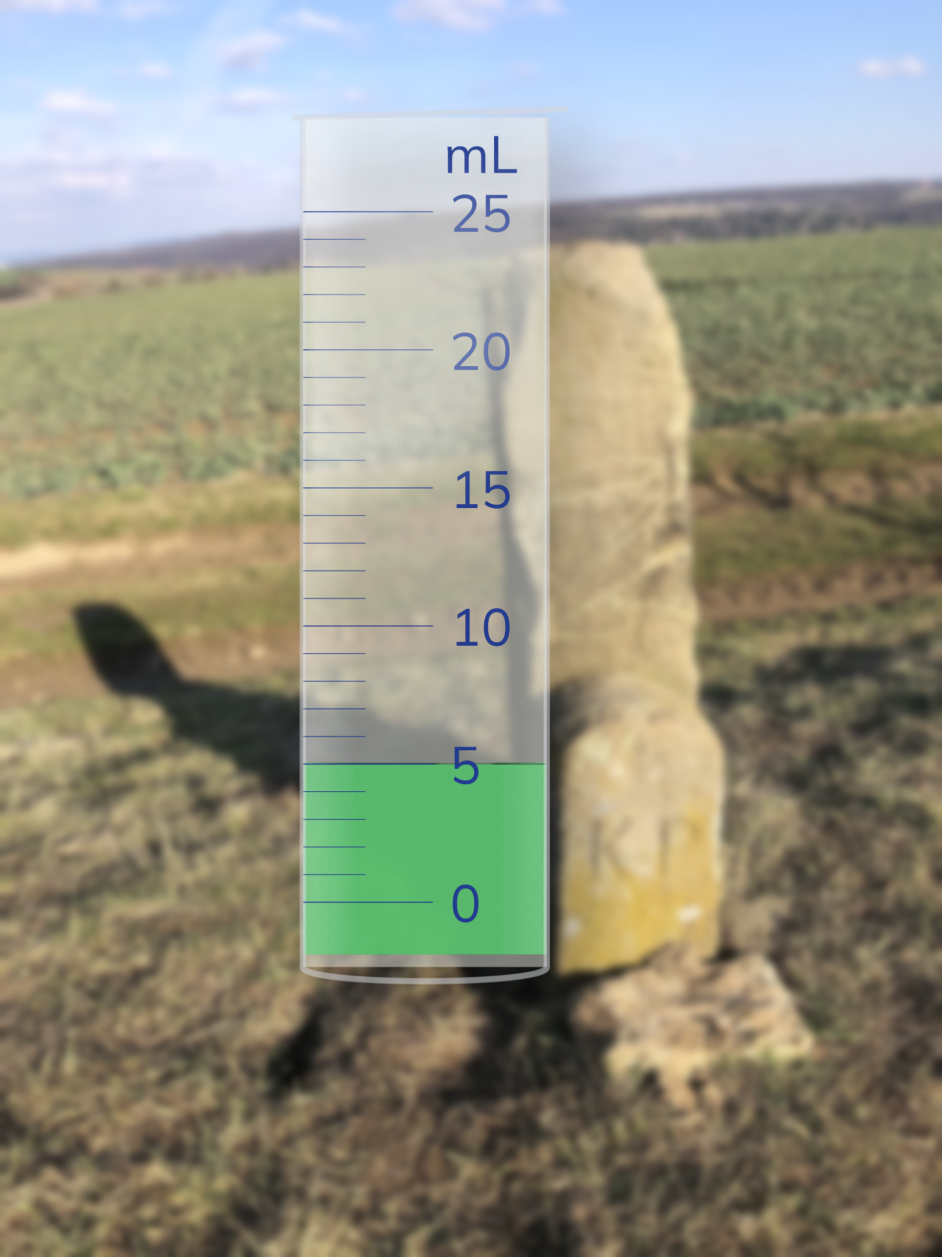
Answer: 5 mL
